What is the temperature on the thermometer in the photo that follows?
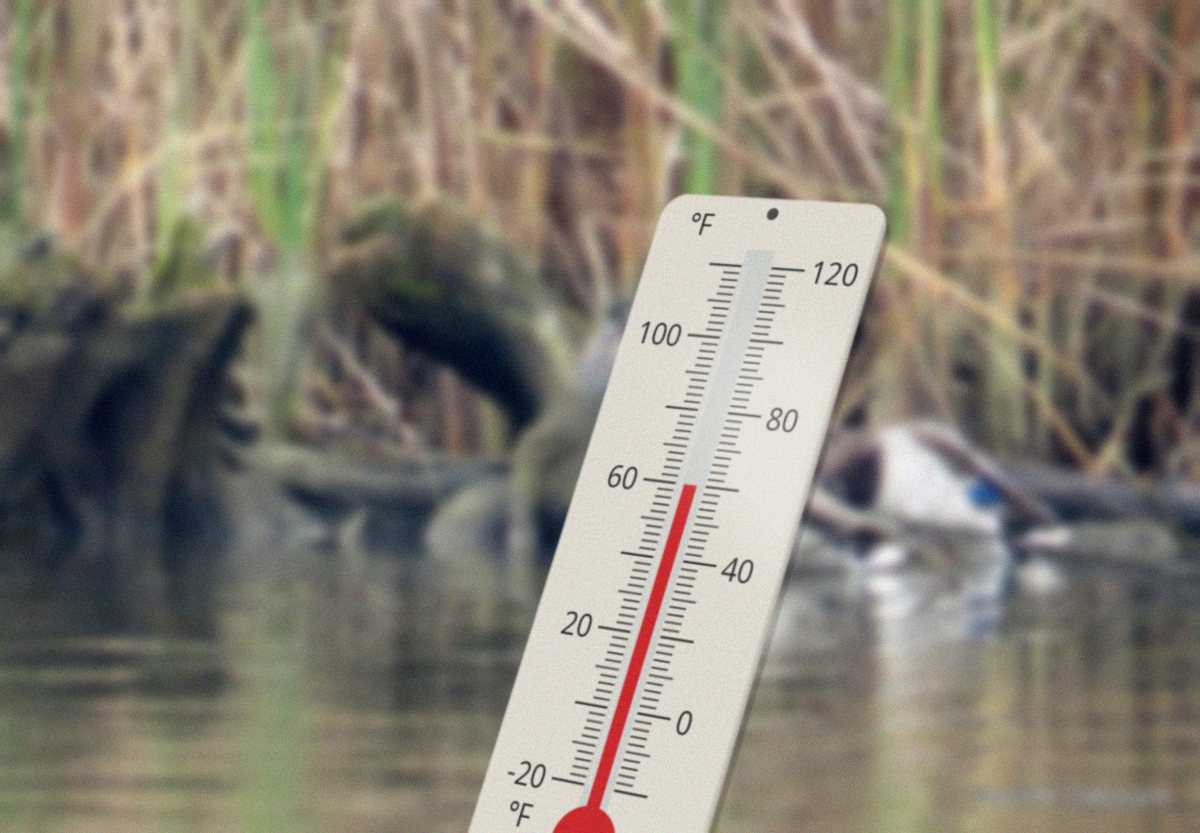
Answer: 60 °F
